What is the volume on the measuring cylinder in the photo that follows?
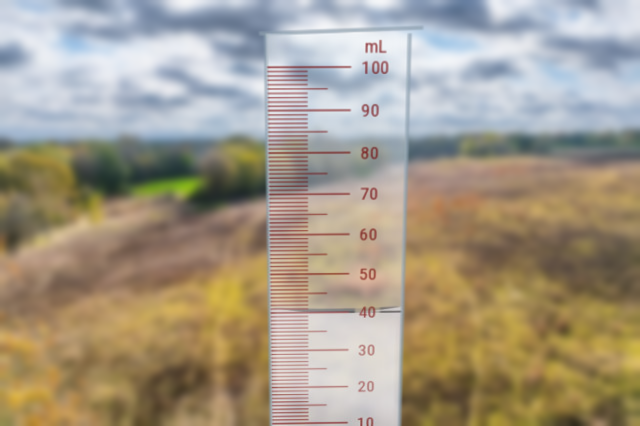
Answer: 40 mL
